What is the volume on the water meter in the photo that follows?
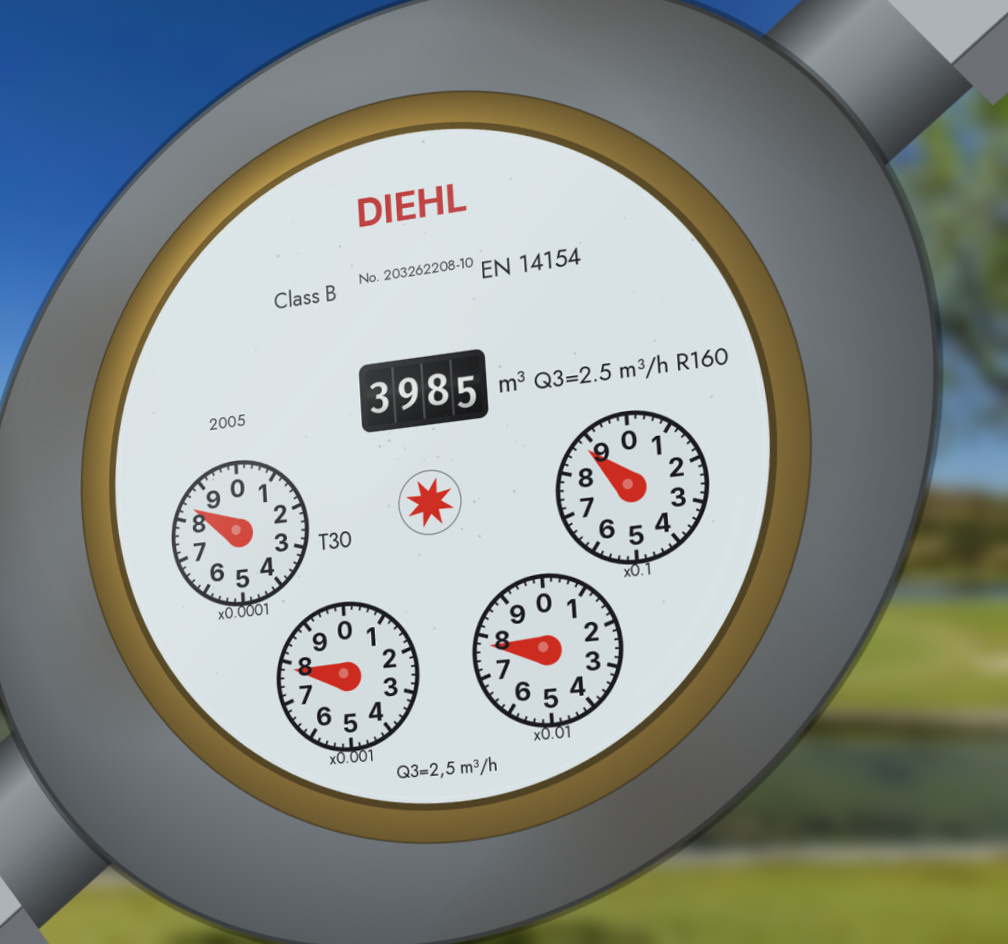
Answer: 3984.8778 m³
